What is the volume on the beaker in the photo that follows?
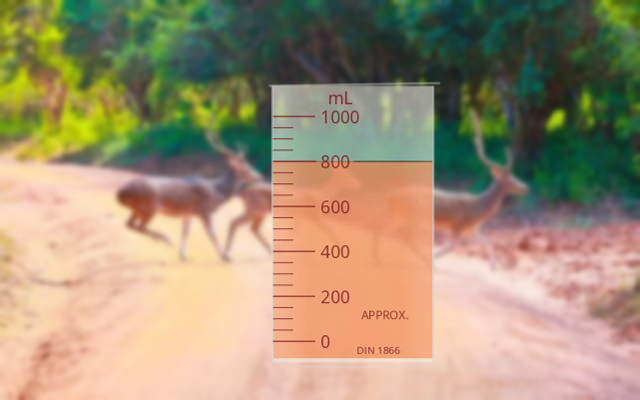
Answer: 800 mL
